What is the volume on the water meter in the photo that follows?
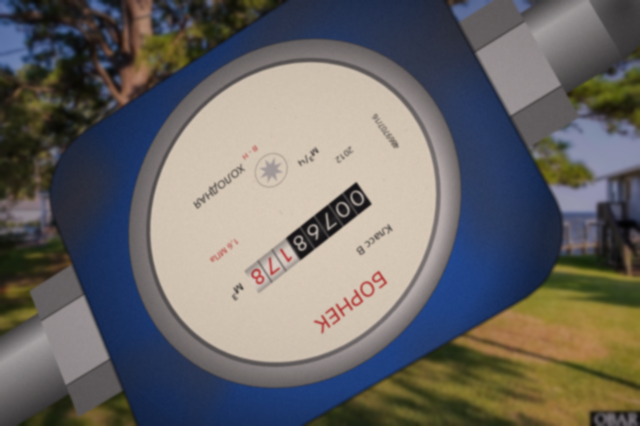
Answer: 768.178 m³
